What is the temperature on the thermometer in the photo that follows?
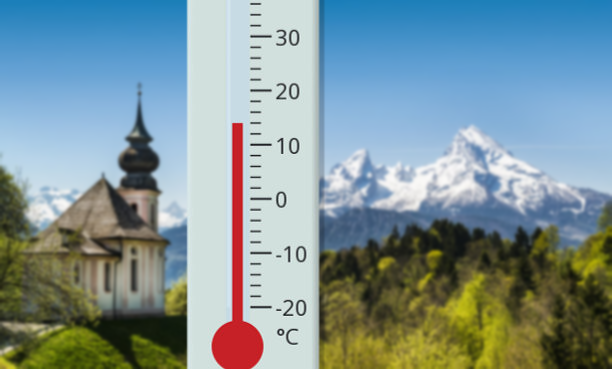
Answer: 14 °C
